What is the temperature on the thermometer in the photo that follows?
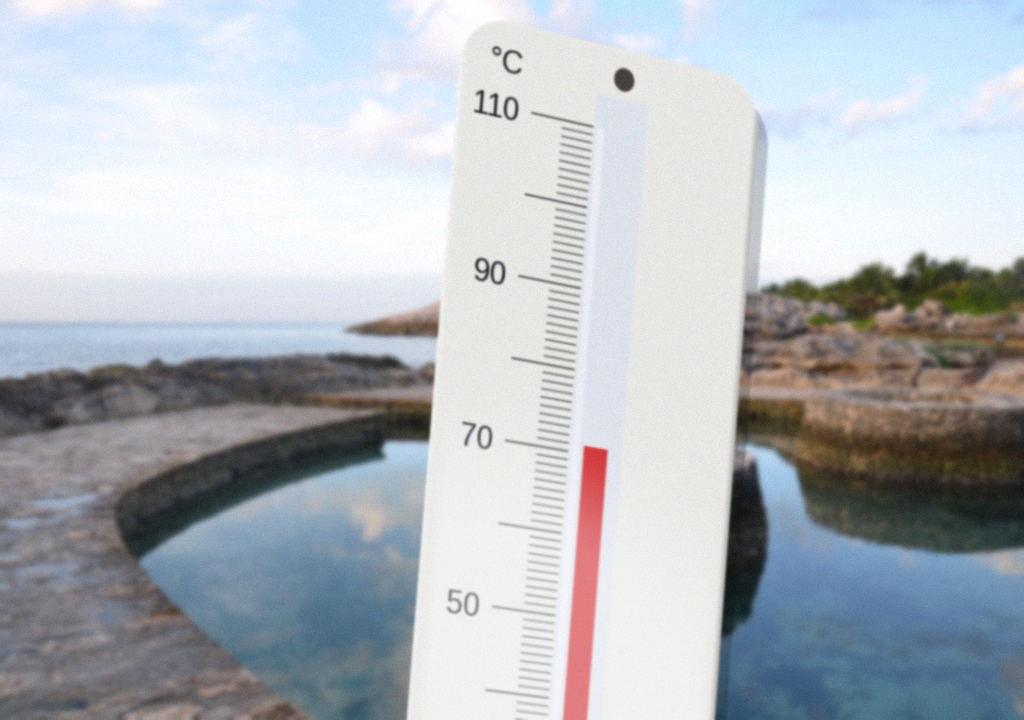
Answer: 71 °C
